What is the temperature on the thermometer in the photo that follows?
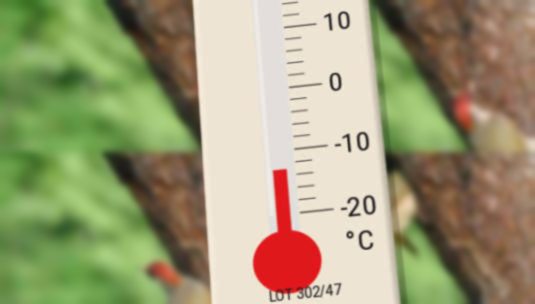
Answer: -13 °C
